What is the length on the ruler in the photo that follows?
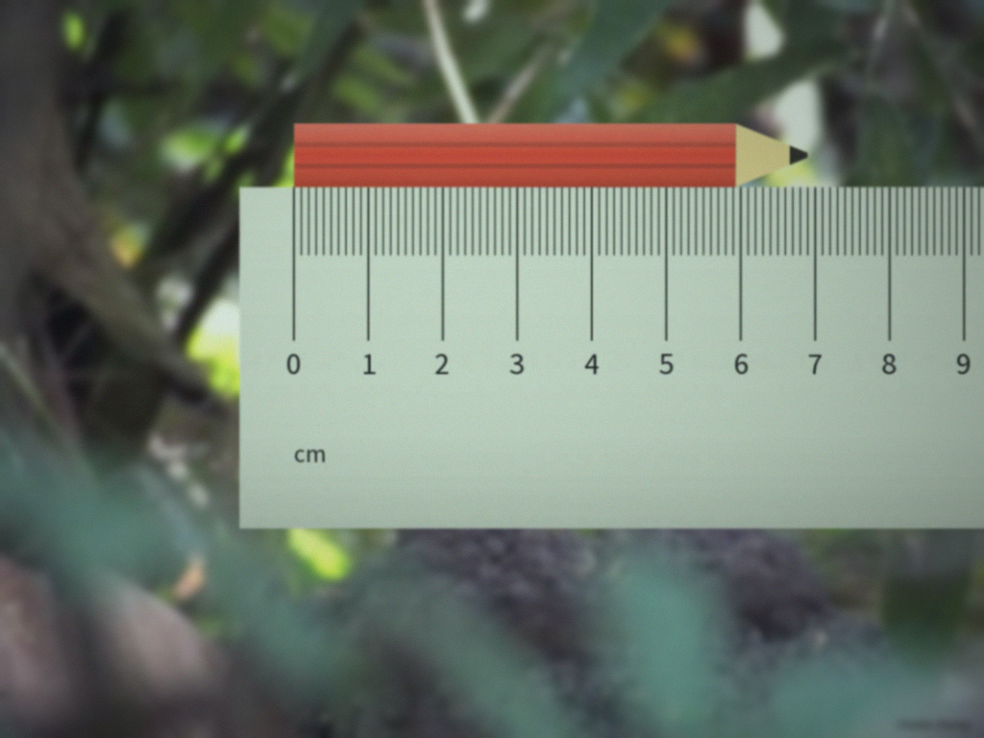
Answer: 6.9 cm
